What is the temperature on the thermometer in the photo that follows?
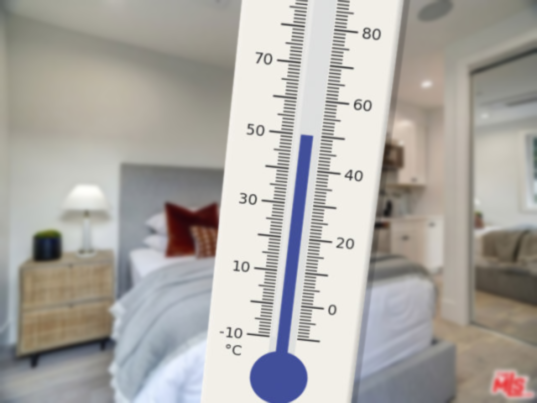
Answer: 50 °C
